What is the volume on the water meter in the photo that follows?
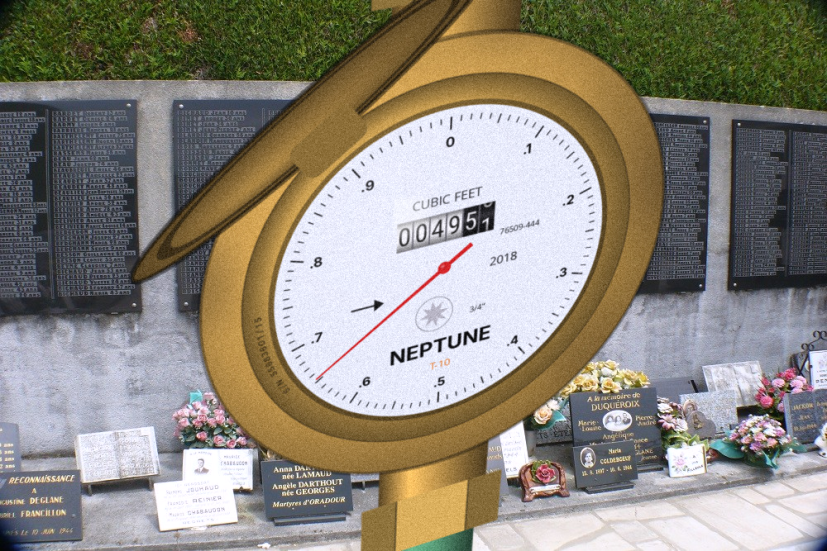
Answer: 4950.65 ft³
